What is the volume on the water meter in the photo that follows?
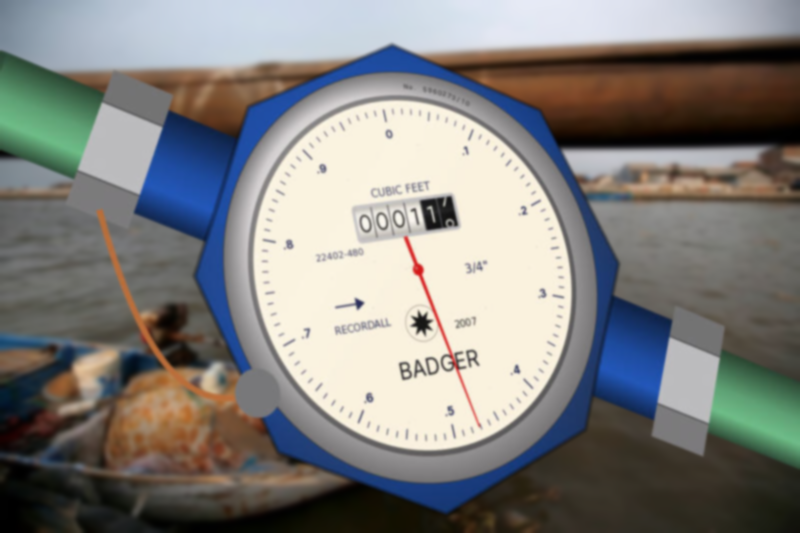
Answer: 117.47 ft³
